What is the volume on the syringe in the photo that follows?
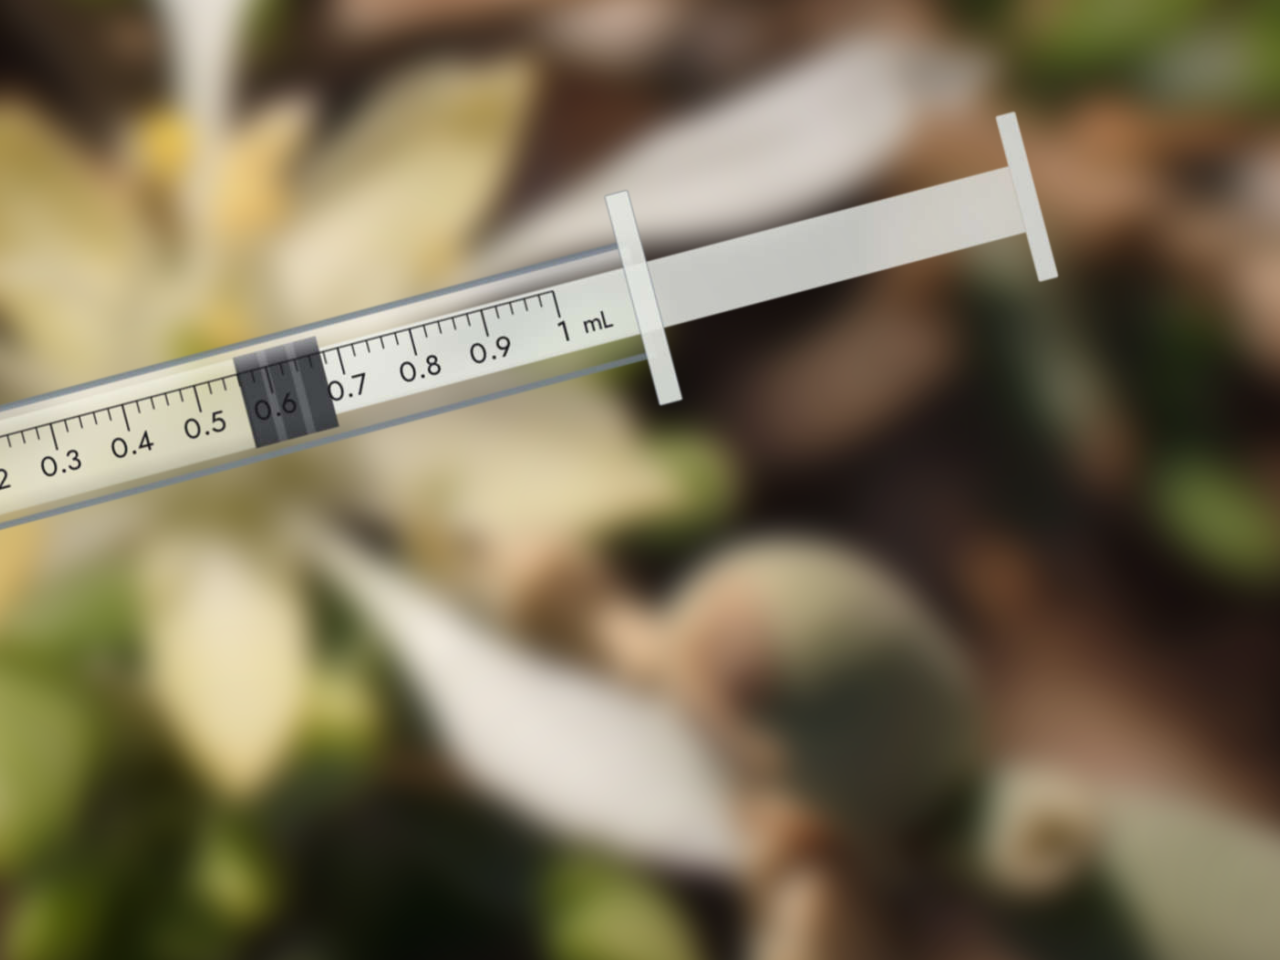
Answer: 0.56 mL
